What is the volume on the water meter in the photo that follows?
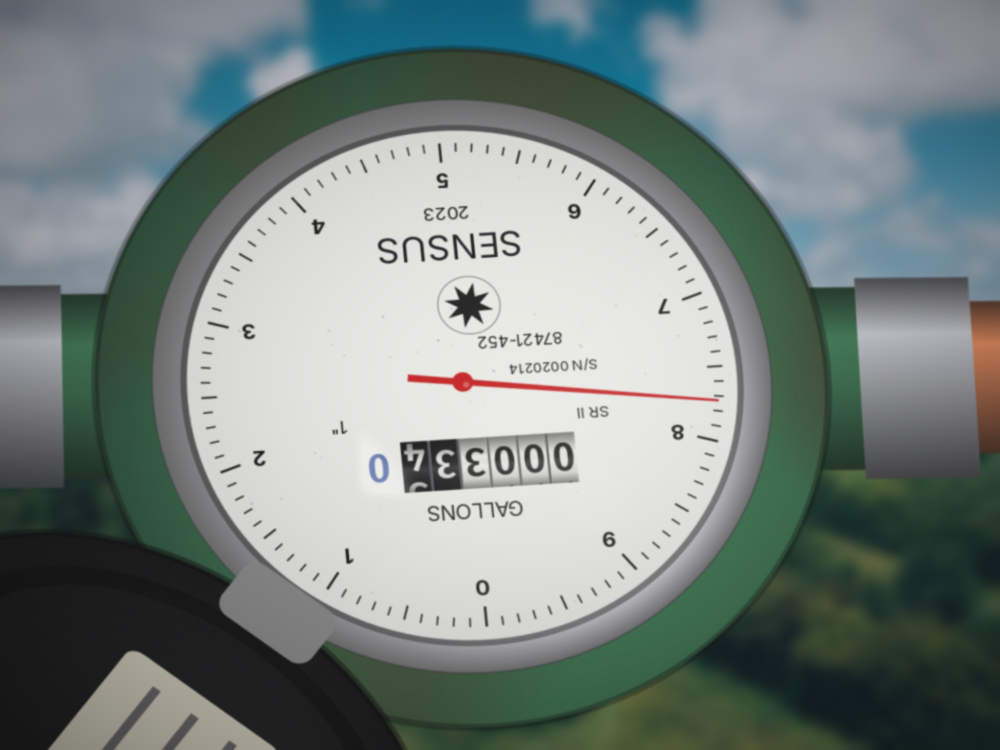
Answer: 3337.7 gal
